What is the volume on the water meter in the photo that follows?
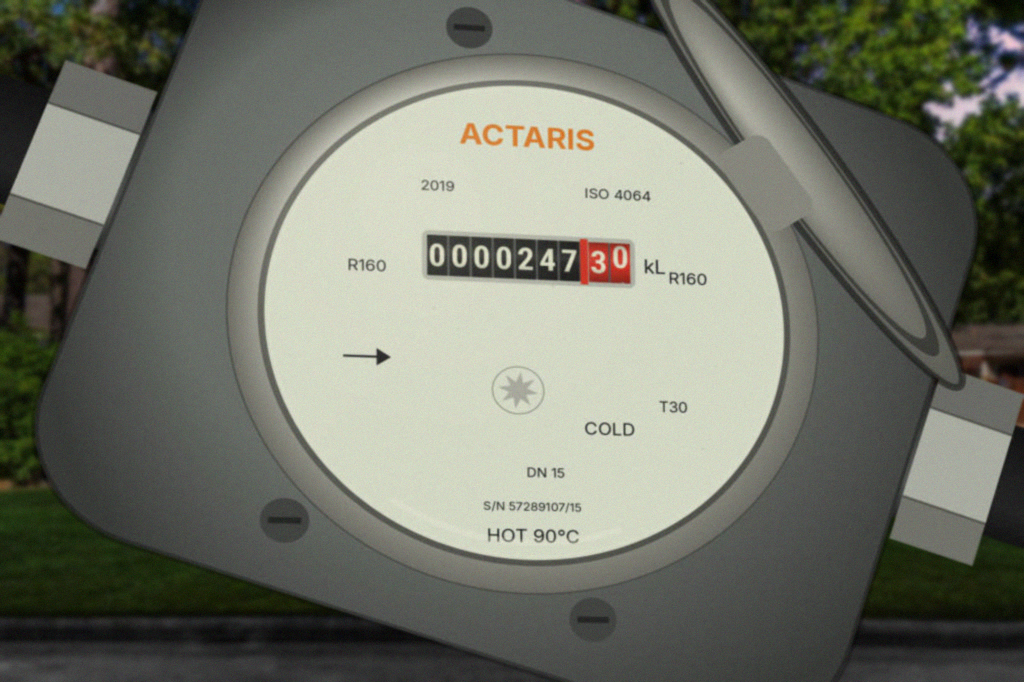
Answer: 247.30 kL
